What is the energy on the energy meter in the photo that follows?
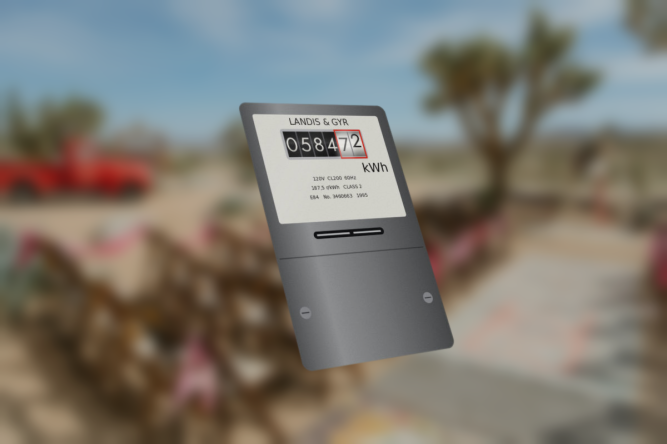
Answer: 584.72 kWh
